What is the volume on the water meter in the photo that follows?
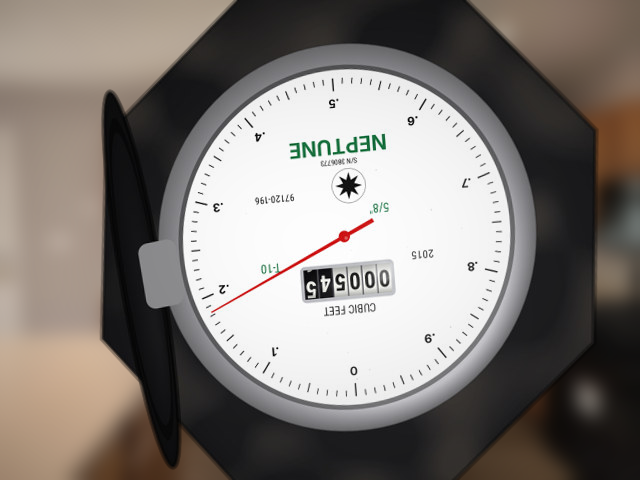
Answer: 545.18 ft³
